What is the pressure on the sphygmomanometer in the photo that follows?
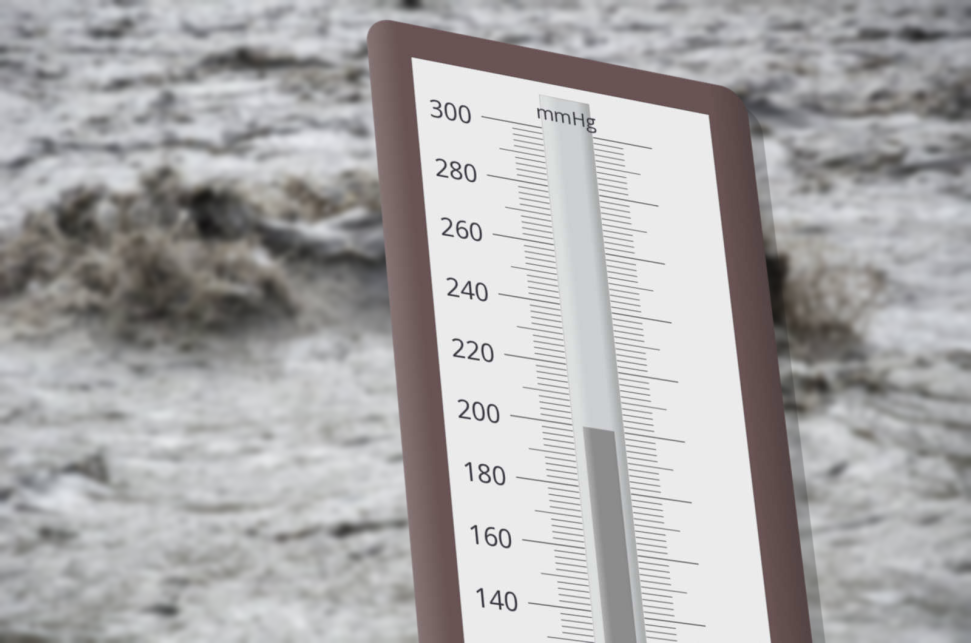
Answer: 200 mmHg
